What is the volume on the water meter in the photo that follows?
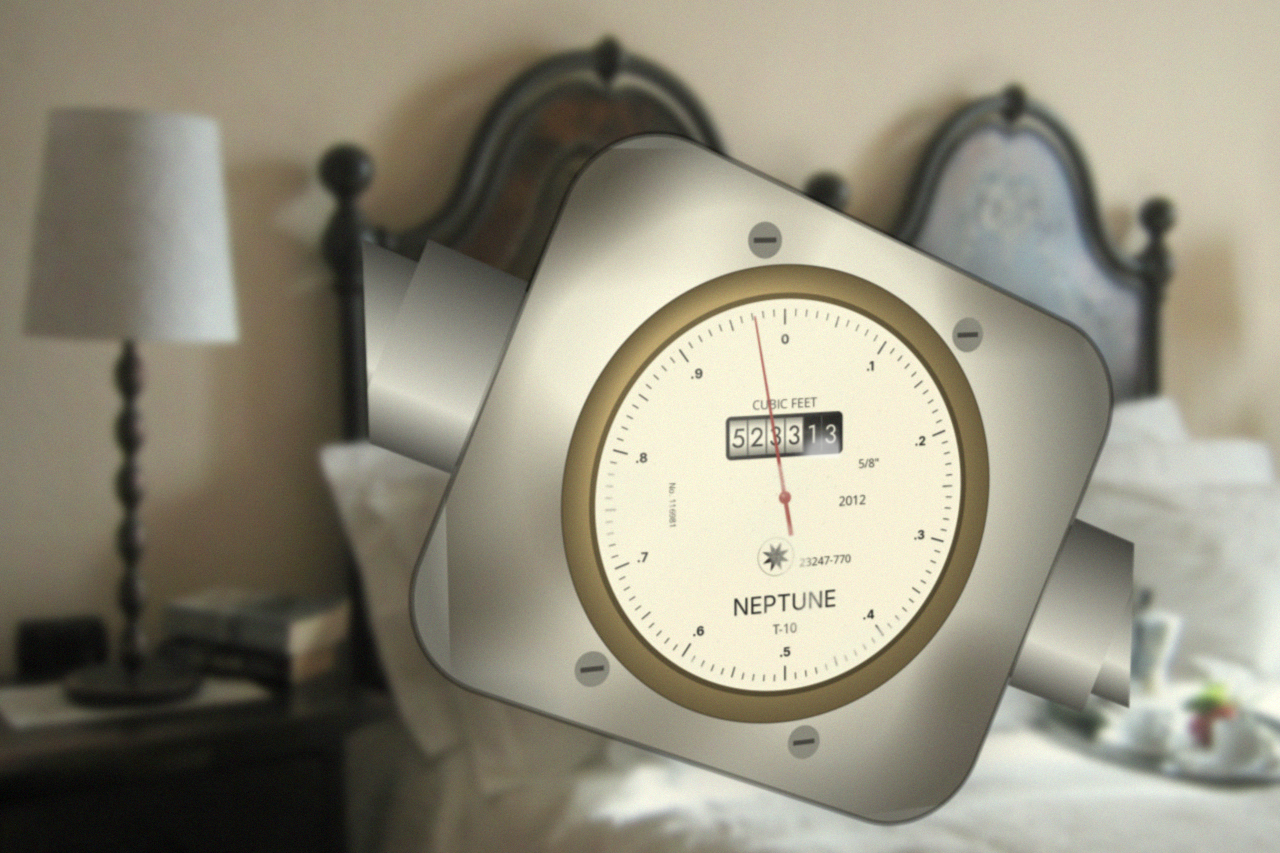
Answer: 523312.97 ft³
